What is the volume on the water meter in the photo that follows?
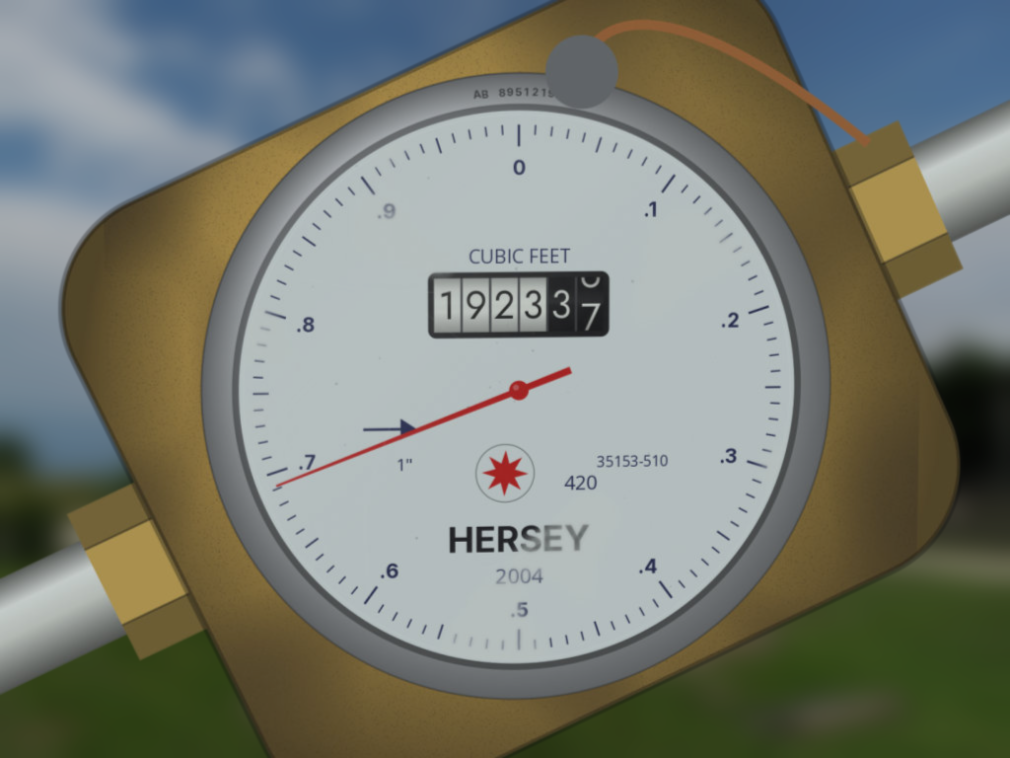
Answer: 192336.69 ft³
